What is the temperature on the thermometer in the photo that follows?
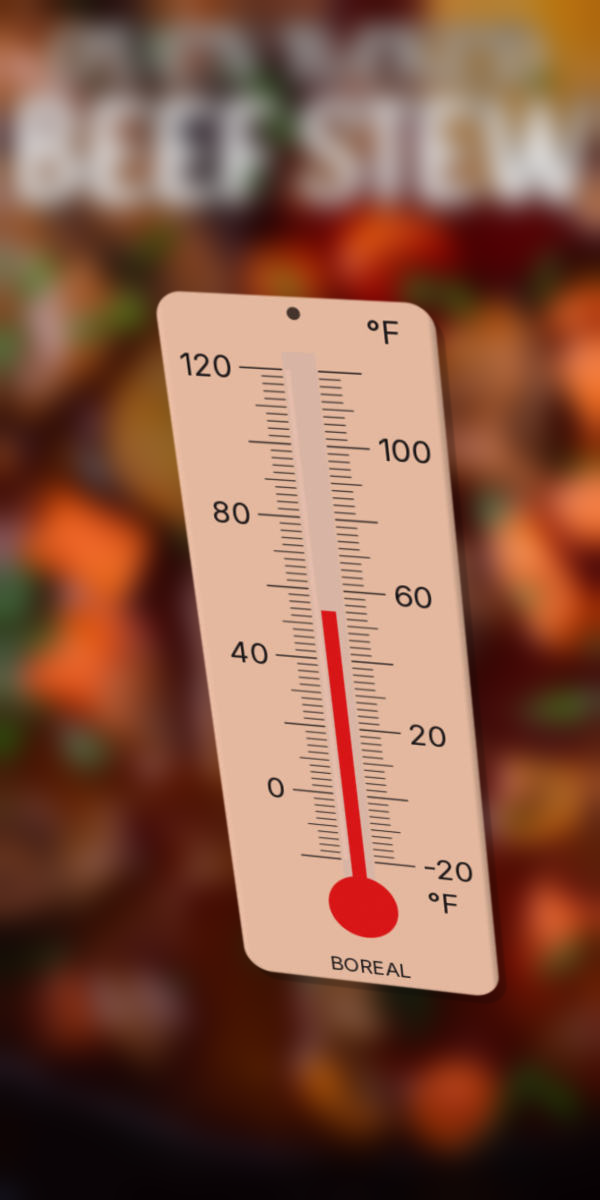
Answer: 54 °F
